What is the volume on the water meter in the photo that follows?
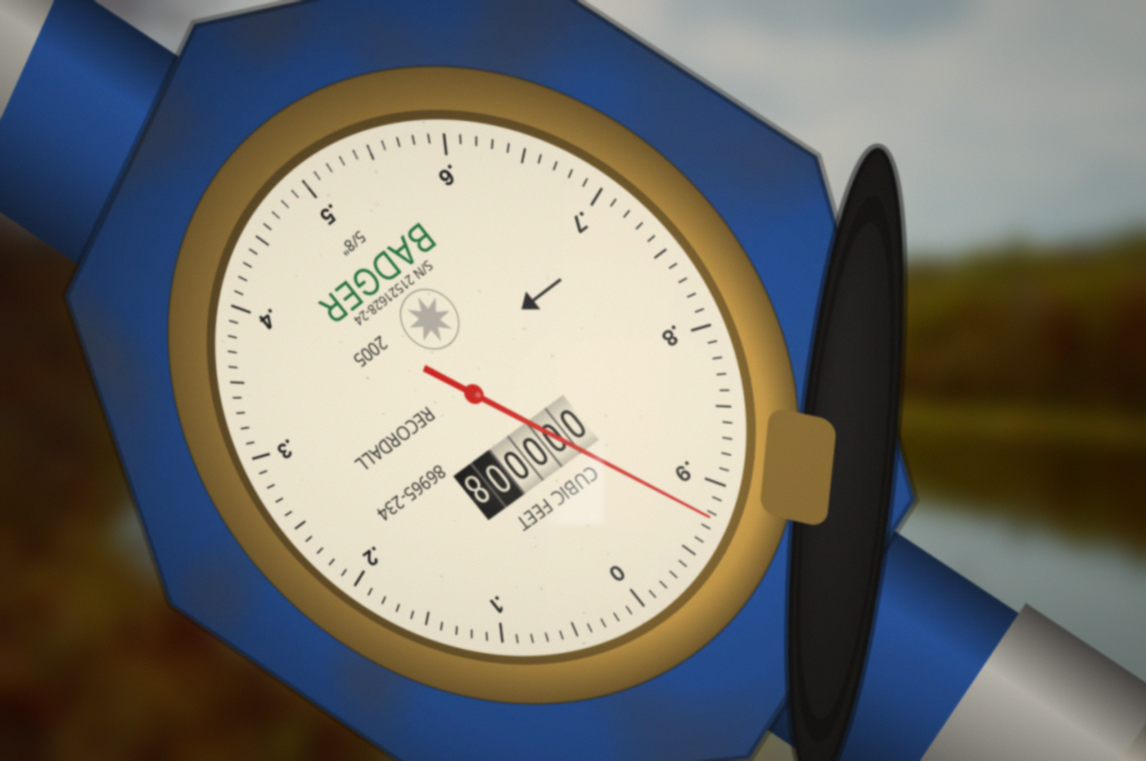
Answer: 7.92 ft³
